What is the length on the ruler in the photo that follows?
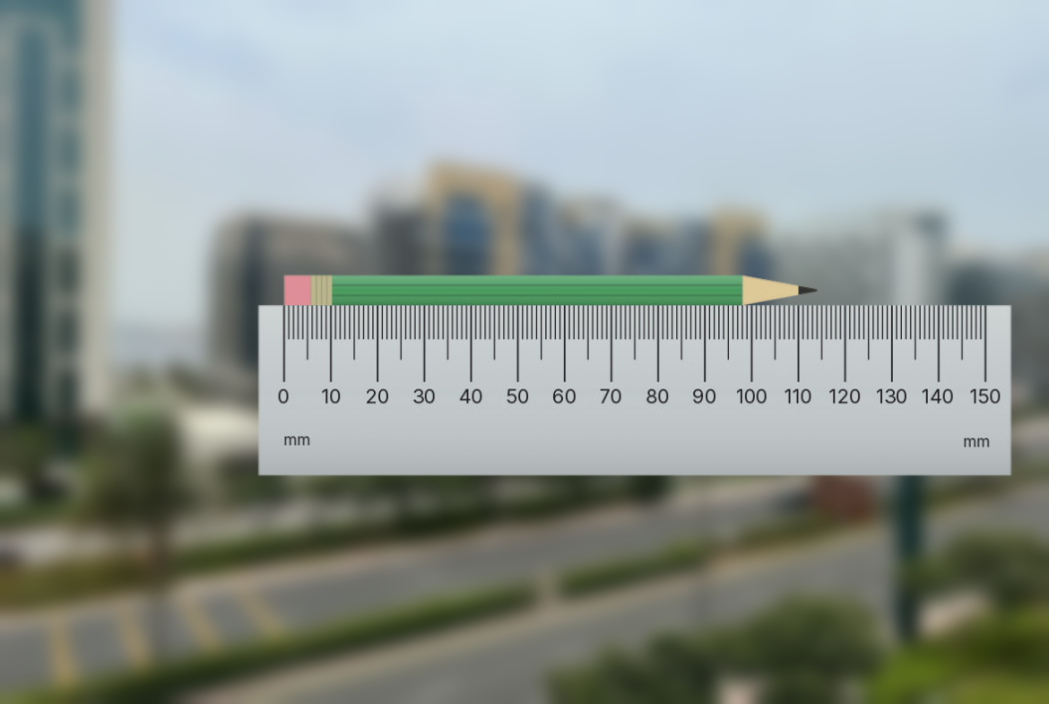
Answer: 114 mm
